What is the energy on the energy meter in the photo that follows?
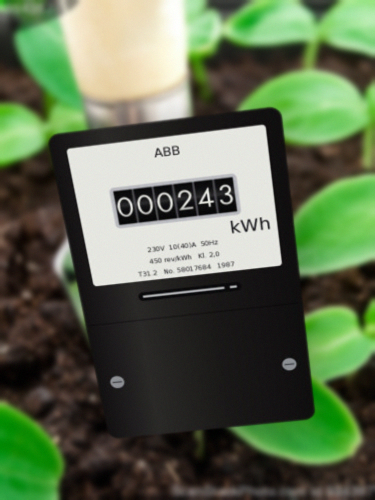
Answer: 243 kWh
